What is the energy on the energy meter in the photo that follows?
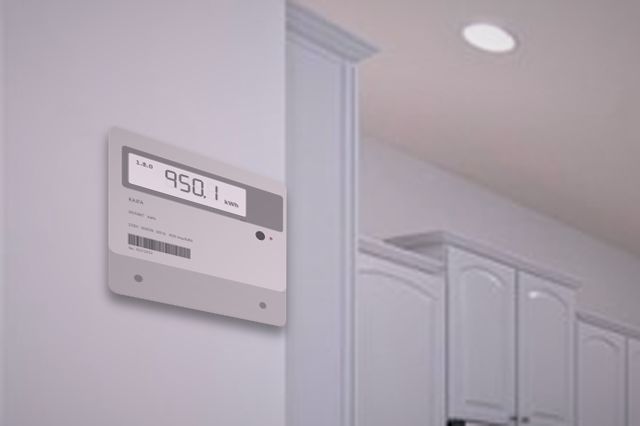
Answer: 950.1 kWh
